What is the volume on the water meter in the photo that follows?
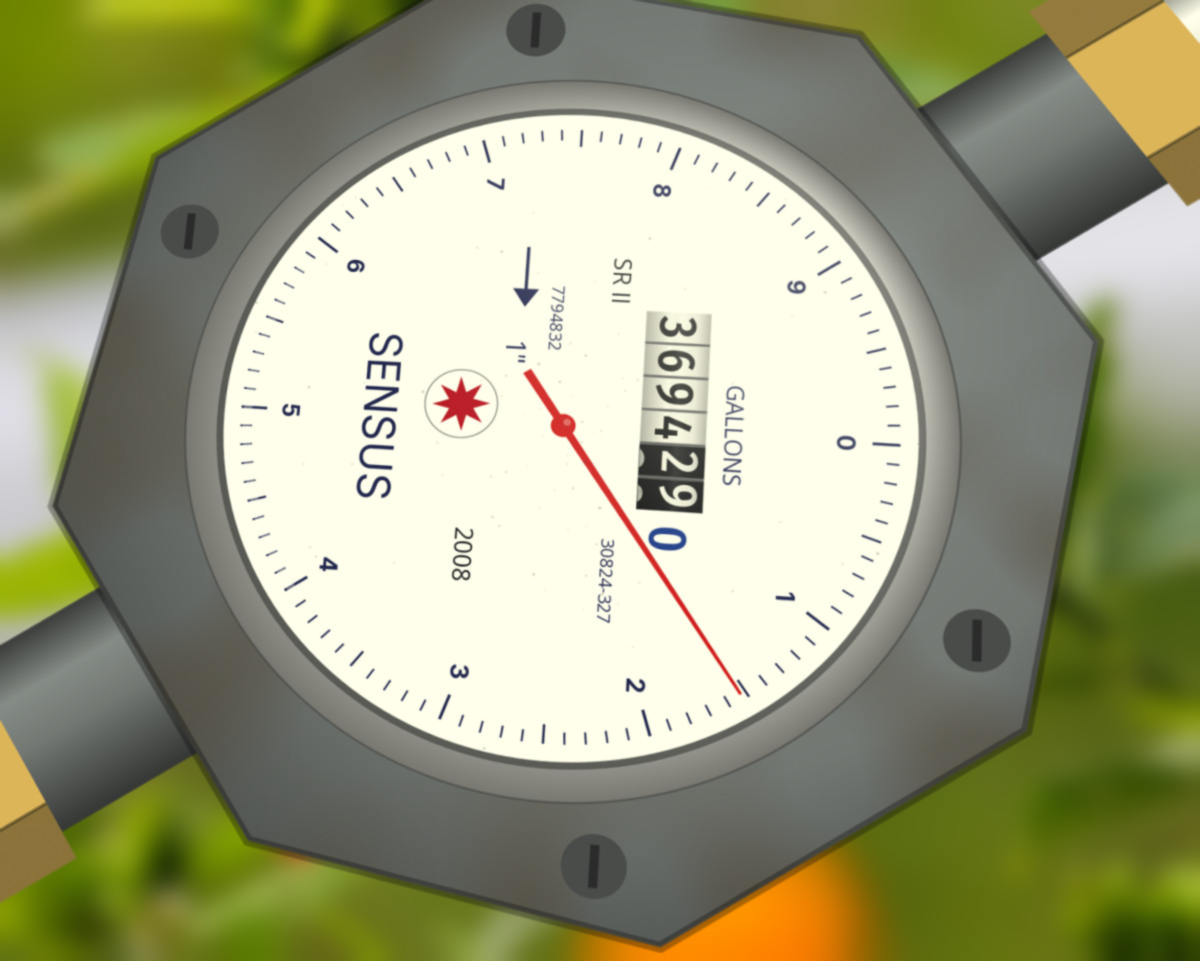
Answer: 3694291.5 gal
